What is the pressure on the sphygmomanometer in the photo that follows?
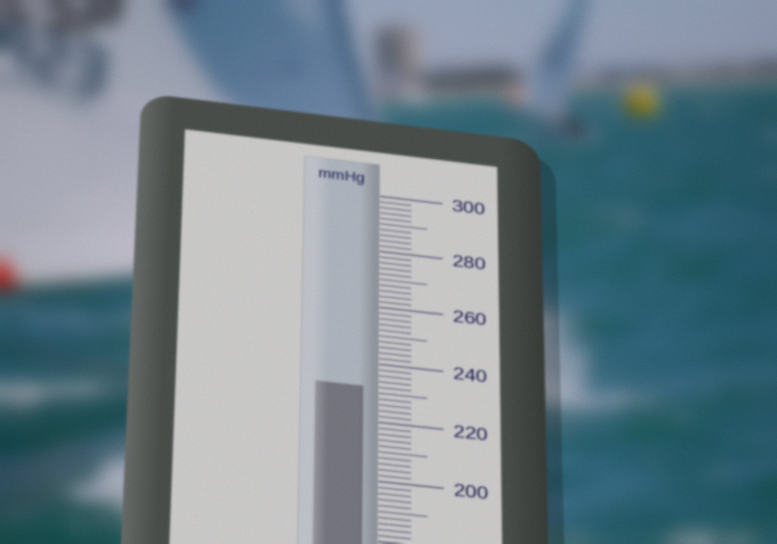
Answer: 232 mmHg
